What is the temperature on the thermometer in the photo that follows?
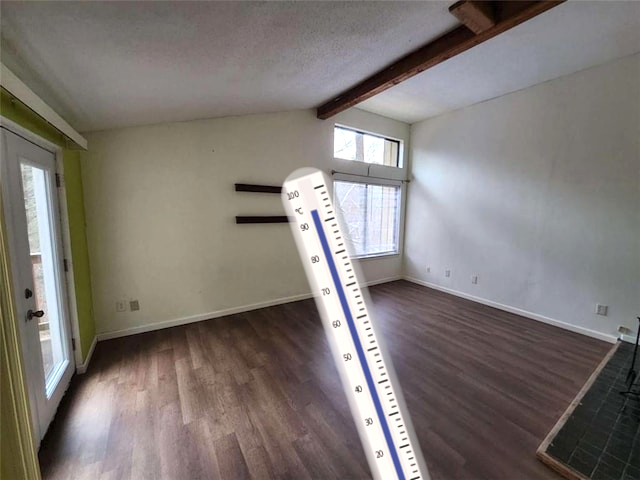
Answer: 94 °C
